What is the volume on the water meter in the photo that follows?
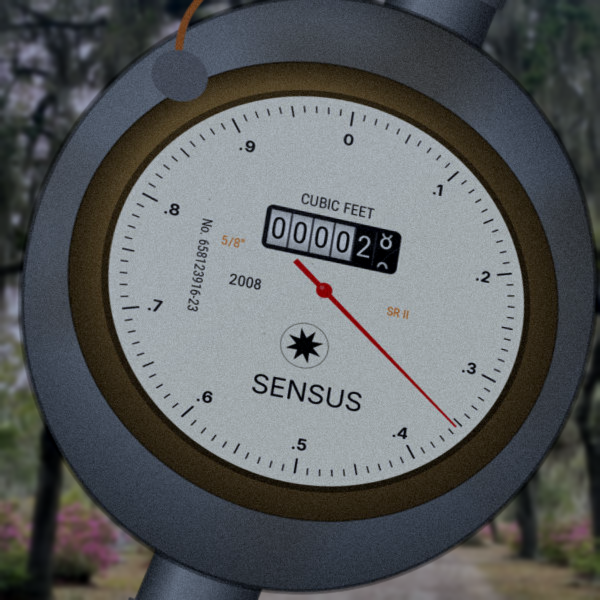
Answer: 28.35 ft³
